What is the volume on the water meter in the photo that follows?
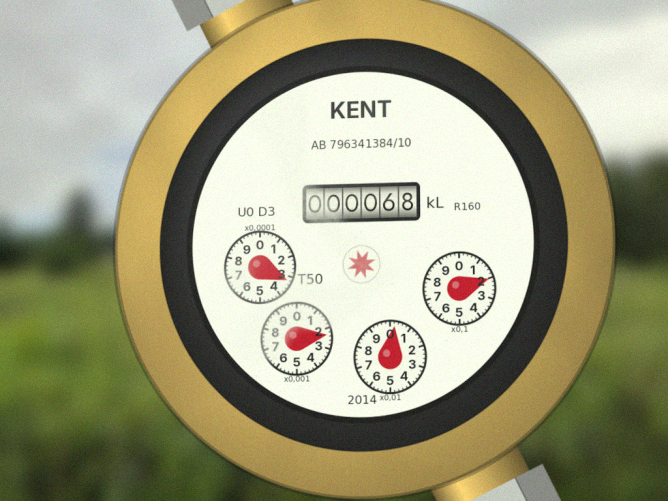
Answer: 68.2023 kL
